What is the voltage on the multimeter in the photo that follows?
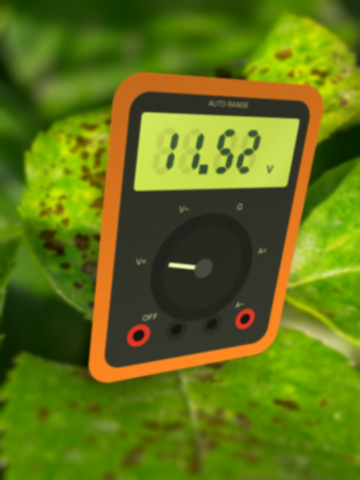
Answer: 11.52 V
